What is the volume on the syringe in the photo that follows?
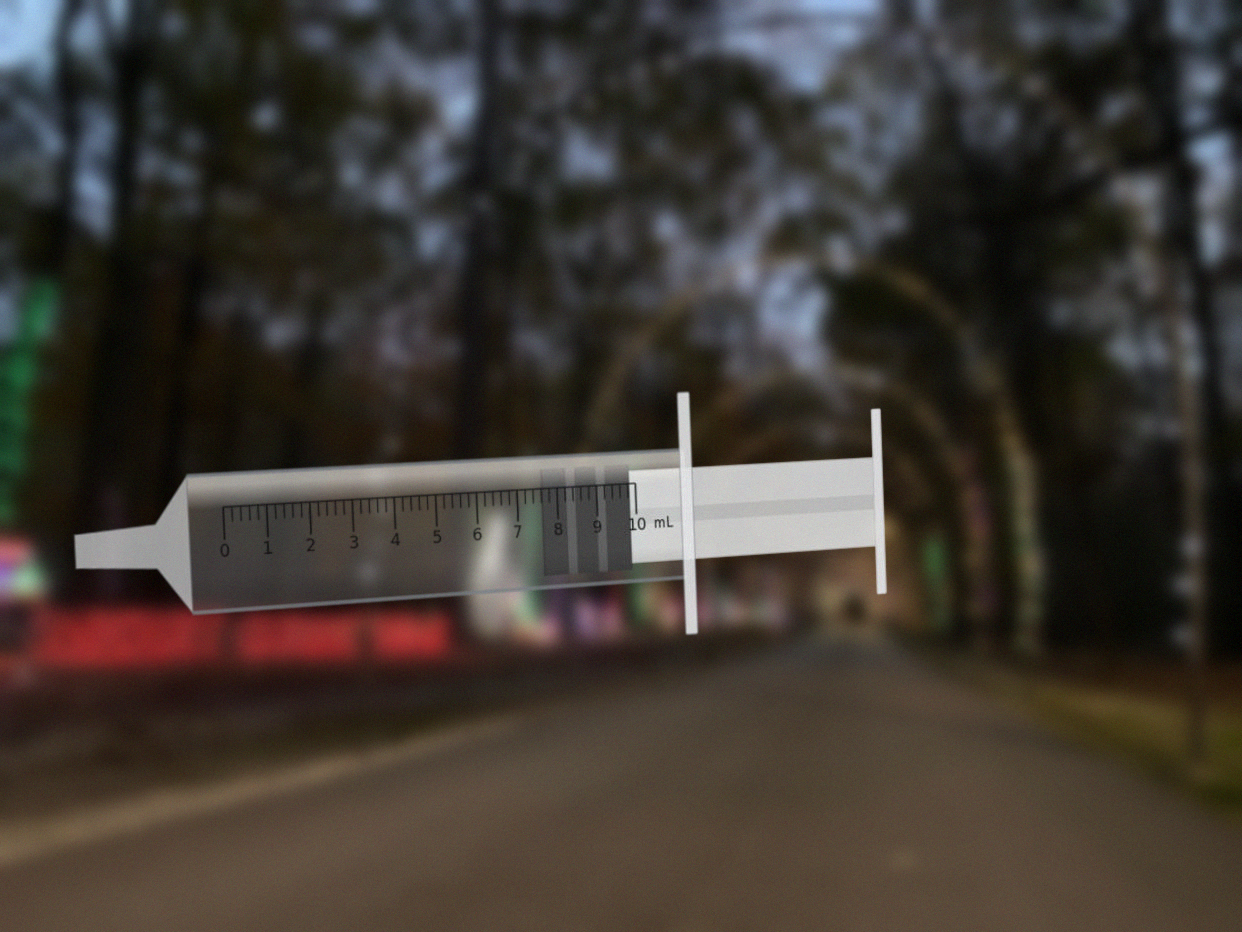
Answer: 7.6 mL
